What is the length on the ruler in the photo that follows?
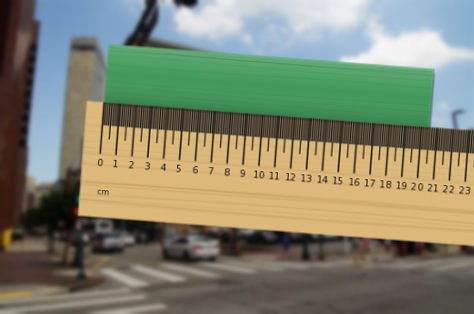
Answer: 20.5 cm
